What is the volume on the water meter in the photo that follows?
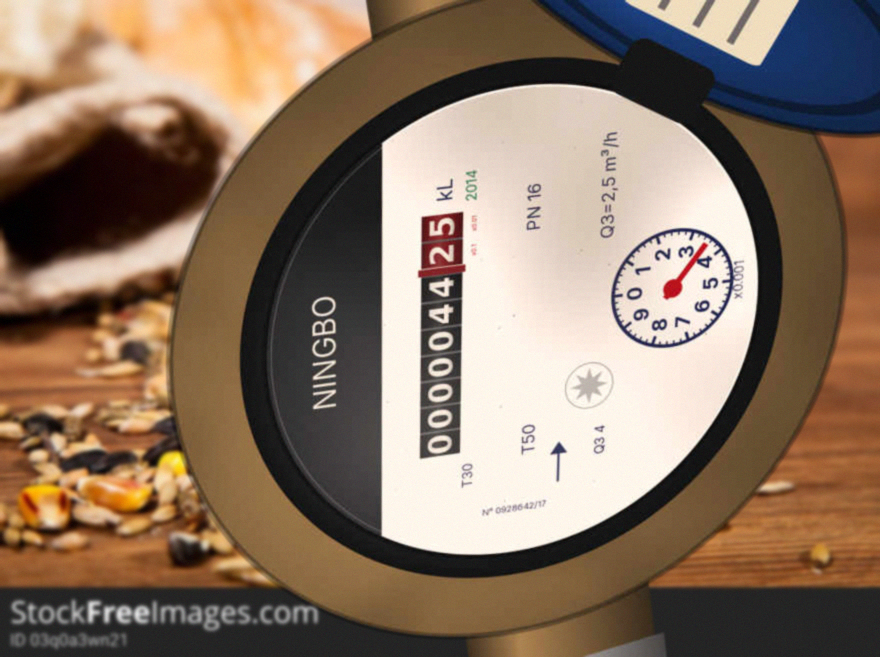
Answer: 44.253 kL
